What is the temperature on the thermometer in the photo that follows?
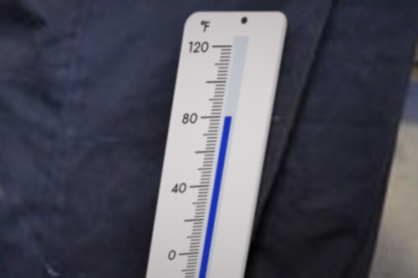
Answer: 80 °F
